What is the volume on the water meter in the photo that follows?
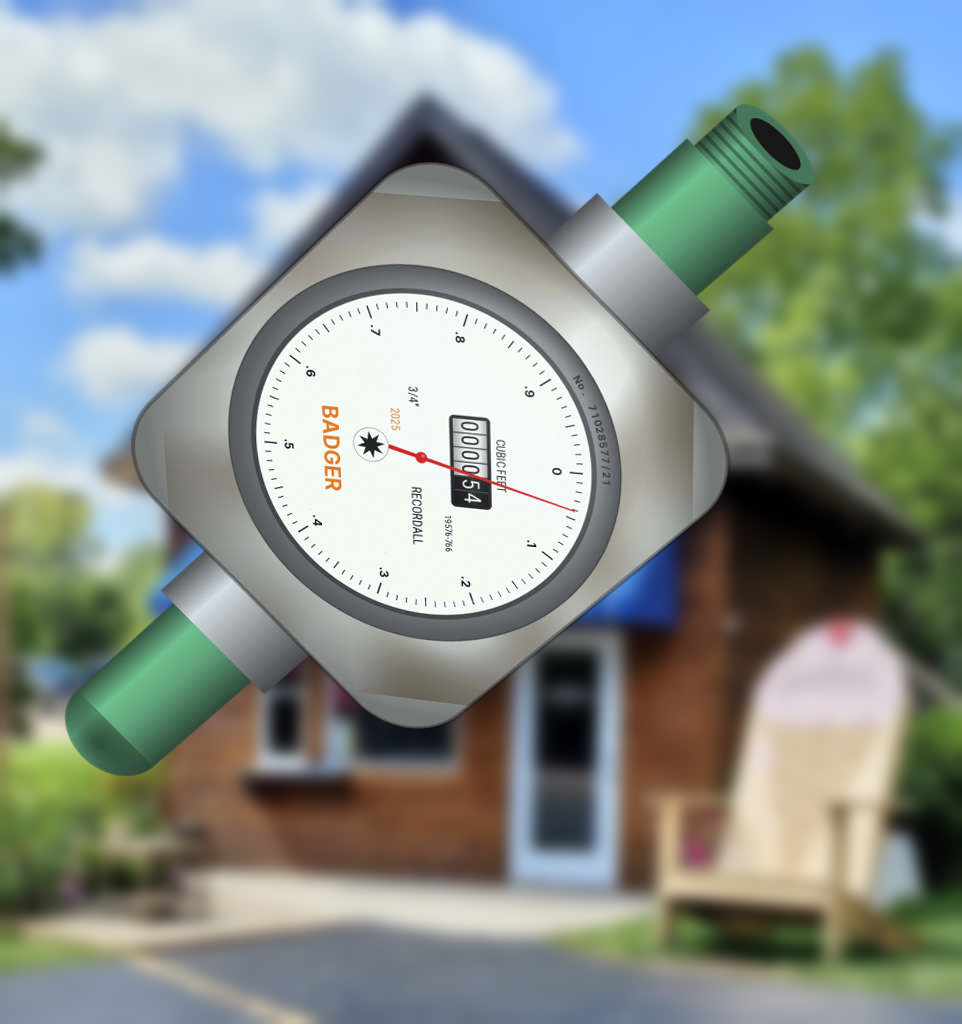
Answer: 54.04 ft³
